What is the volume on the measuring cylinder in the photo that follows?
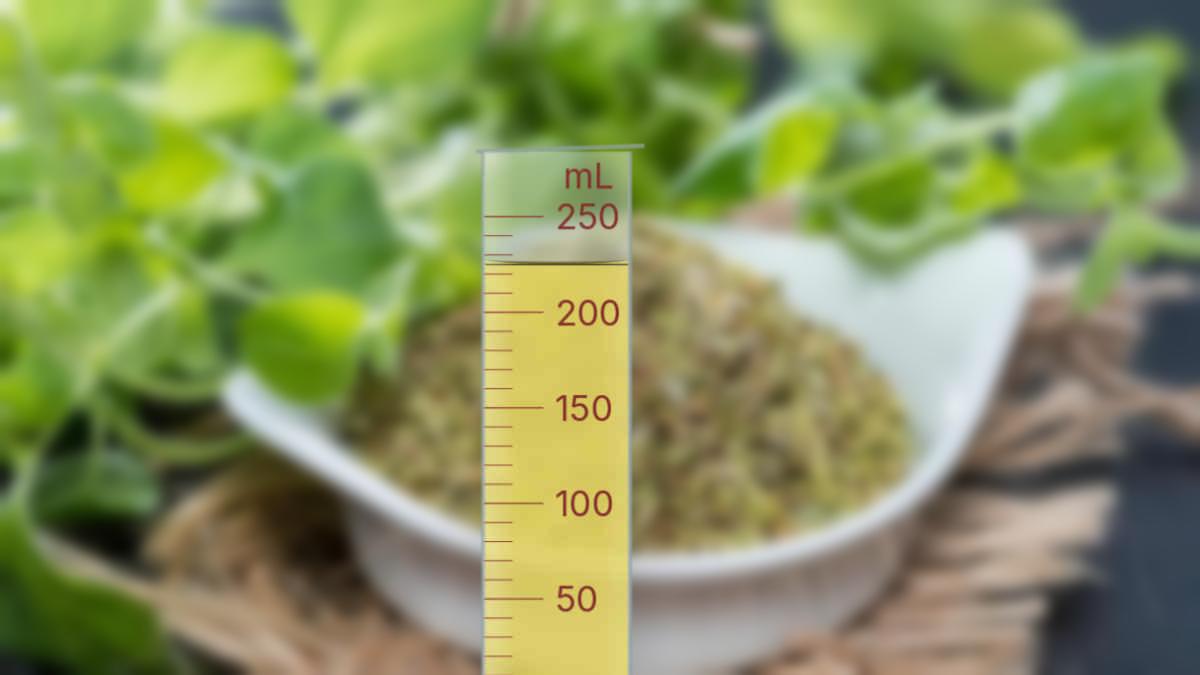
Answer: 225 mL
